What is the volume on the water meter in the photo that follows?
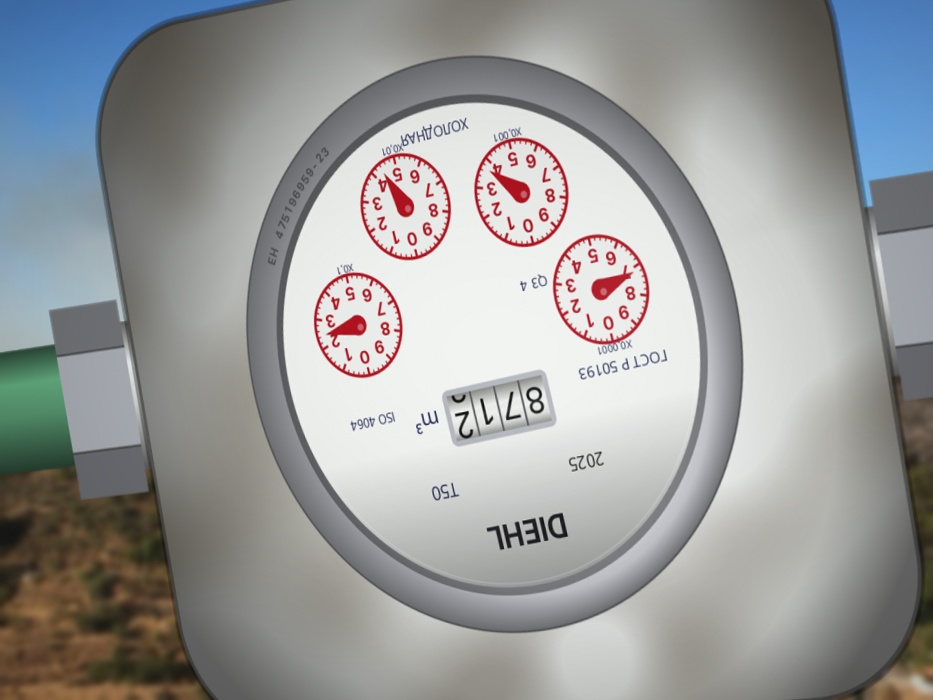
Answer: 8712.2437 m³
